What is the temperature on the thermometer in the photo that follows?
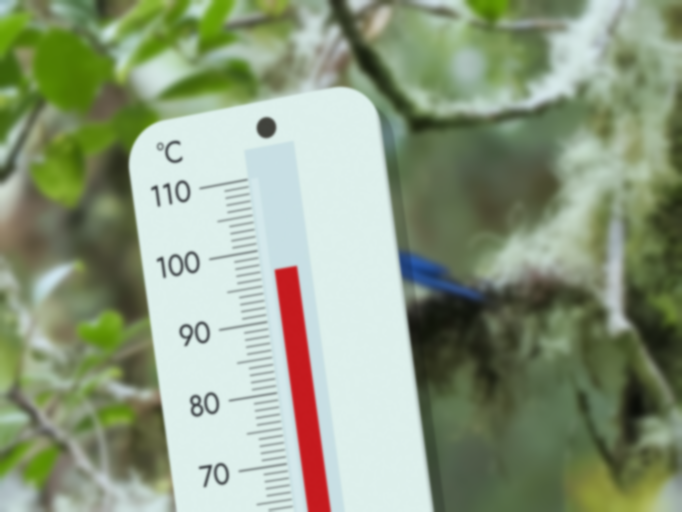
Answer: 97 °C
